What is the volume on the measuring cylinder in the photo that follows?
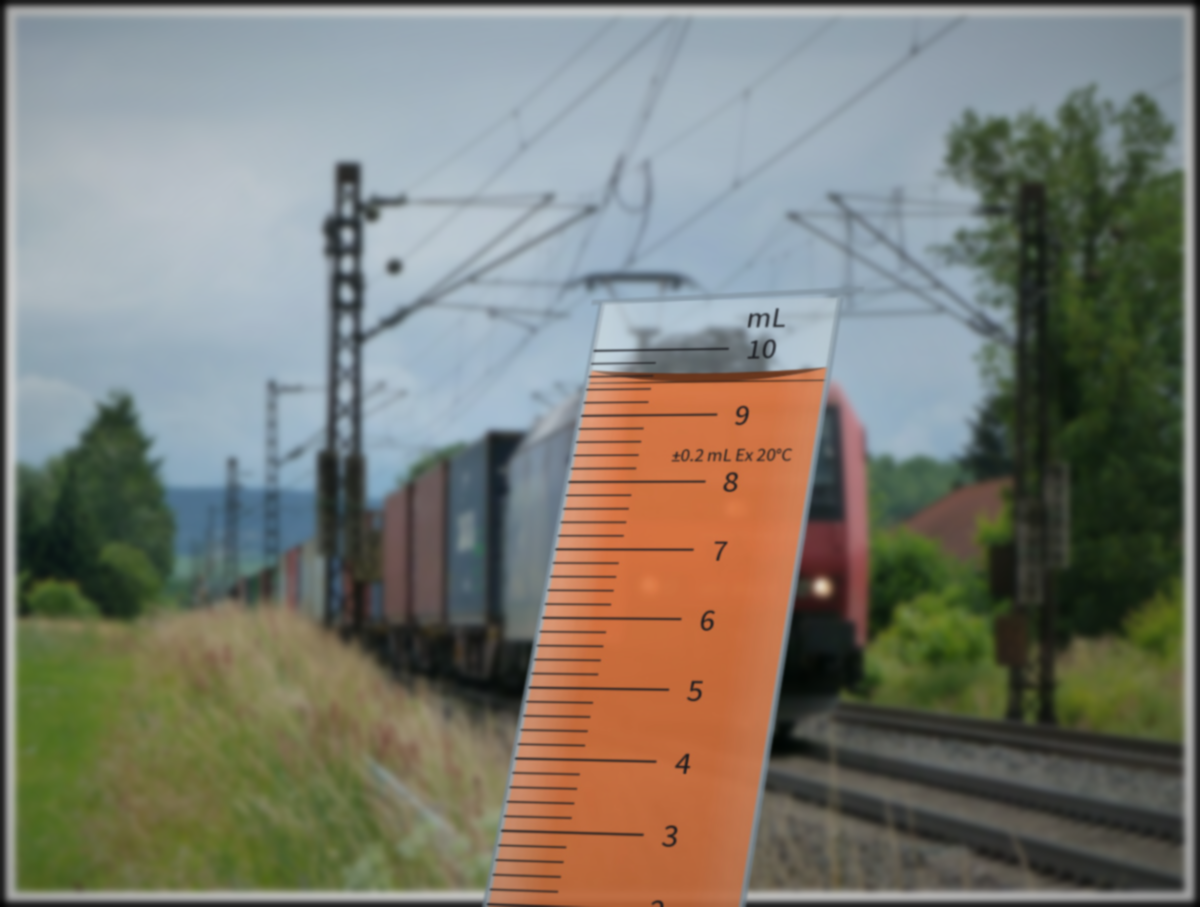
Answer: 9.5 mL
